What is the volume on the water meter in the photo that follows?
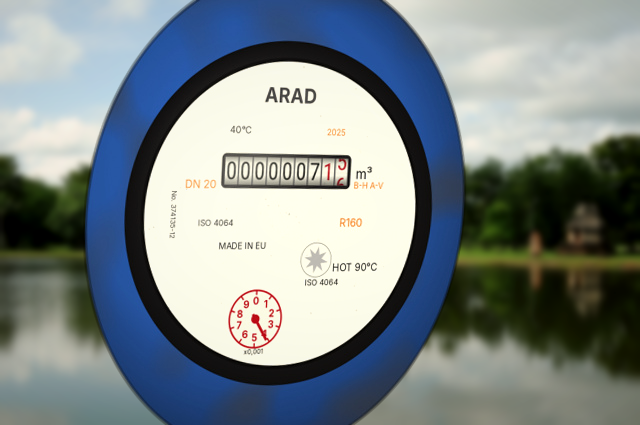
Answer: 7.154 m³
